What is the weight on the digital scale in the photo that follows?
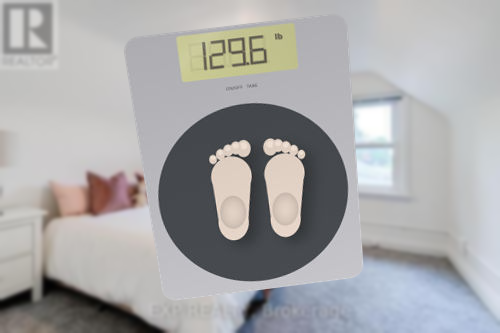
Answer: 129.6 lb
